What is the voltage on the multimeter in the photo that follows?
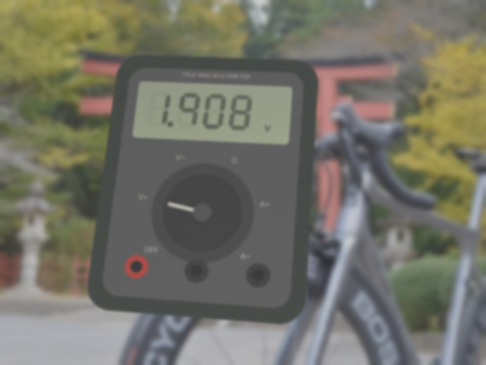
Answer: 1.908 V
